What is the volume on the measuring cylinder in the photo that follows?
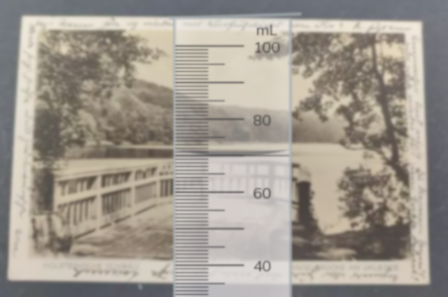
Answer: 70 mL
